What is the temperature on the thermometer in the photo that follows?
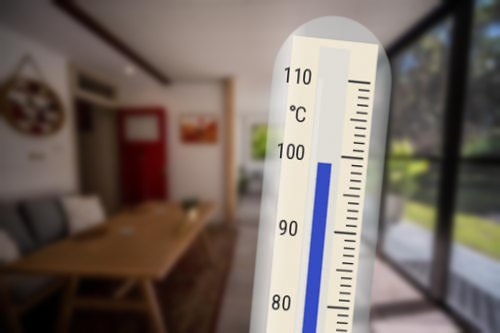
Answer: 99 °C
